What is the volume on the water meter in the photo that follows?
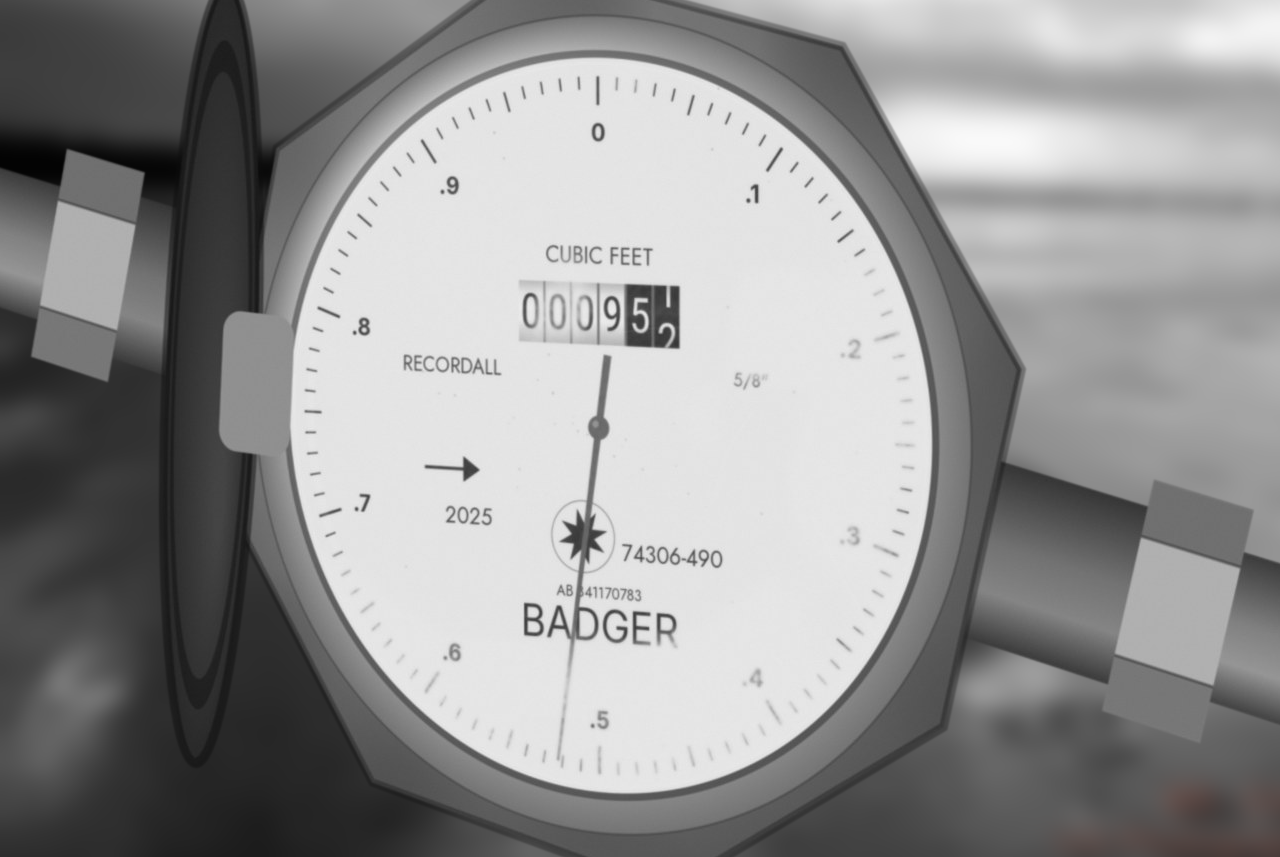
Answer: 951.52 ft³
